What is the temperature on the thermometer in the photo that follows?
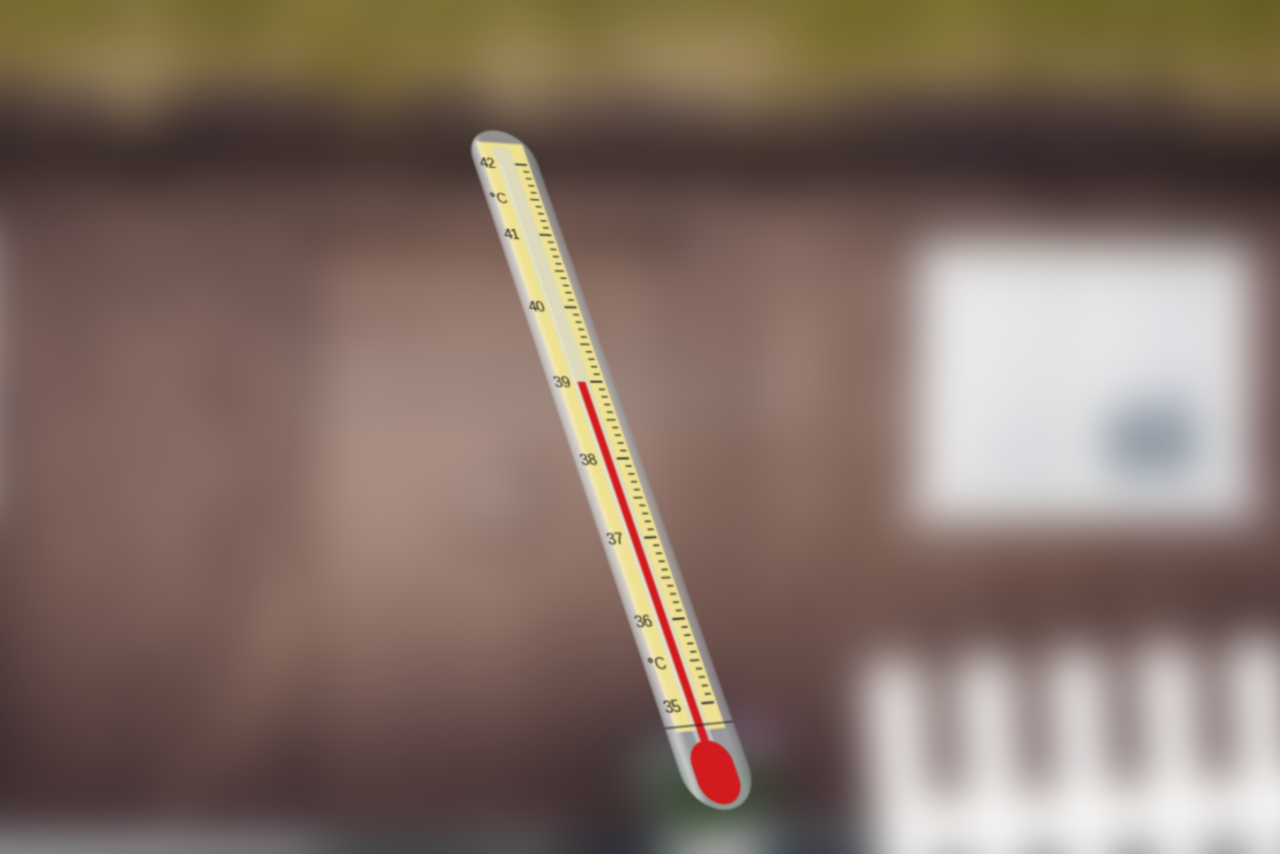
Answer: 39 °C
